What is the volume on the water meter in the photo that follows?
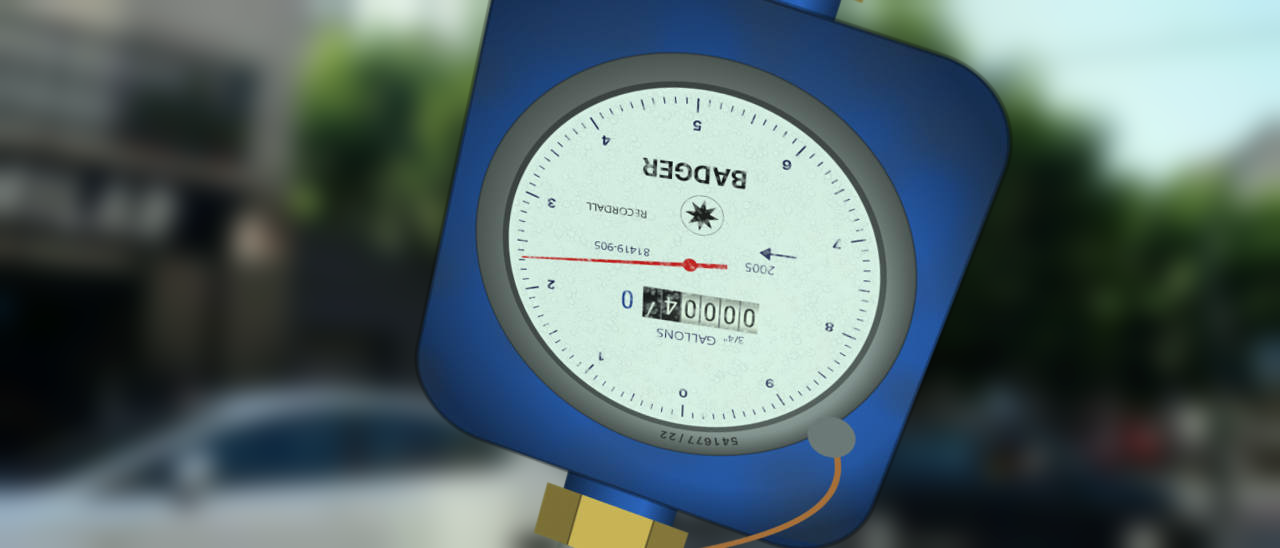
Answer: 472.3 gal
